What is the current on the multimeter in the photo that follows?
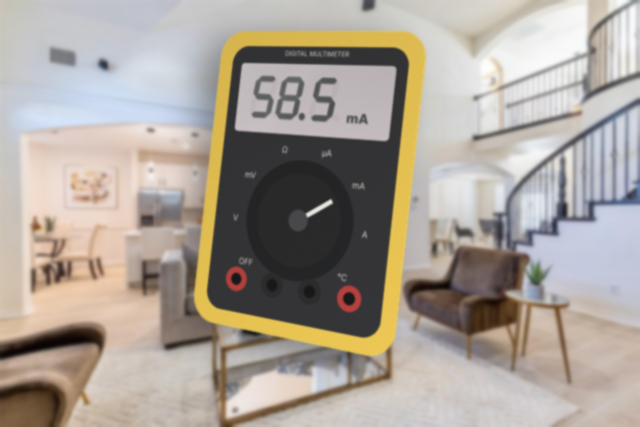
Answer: 58.5 mA
